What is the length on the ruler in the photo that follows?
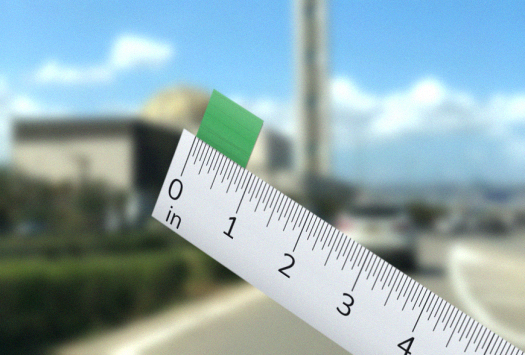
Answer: 0.875 in
